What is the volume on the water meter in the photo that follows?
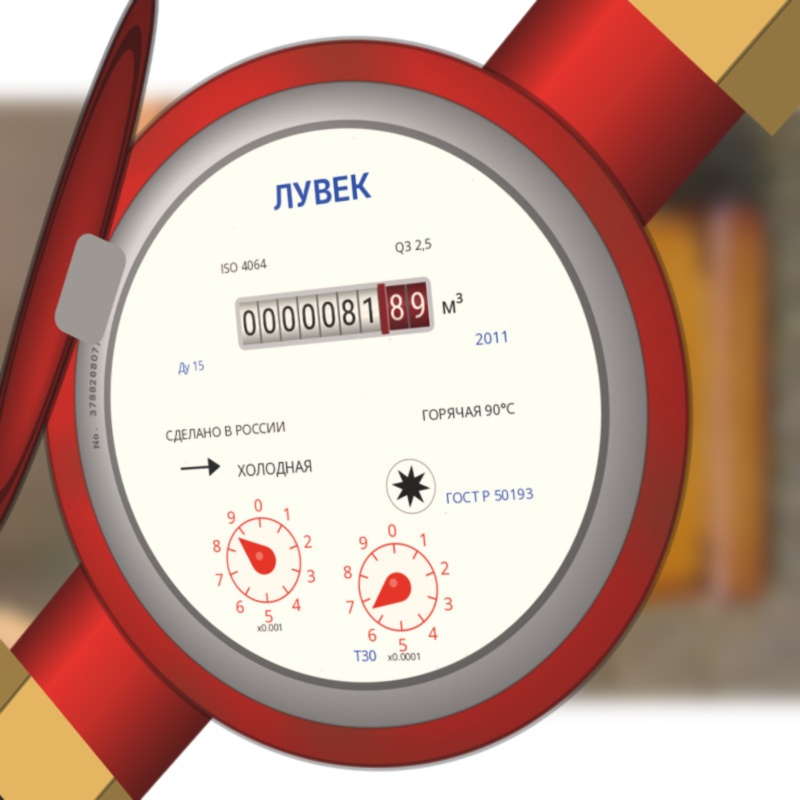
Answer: 81.8986 m³
